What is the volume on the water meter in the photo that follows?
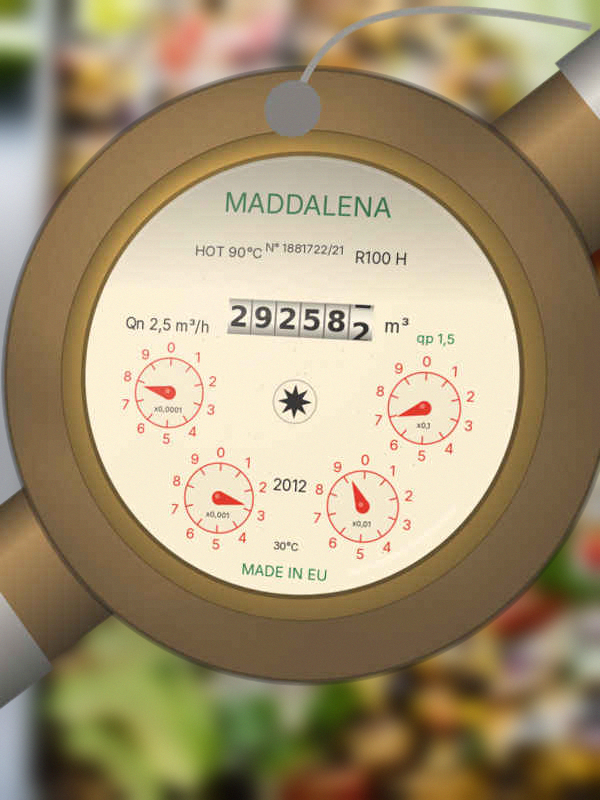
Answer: 292581.6927 m³
